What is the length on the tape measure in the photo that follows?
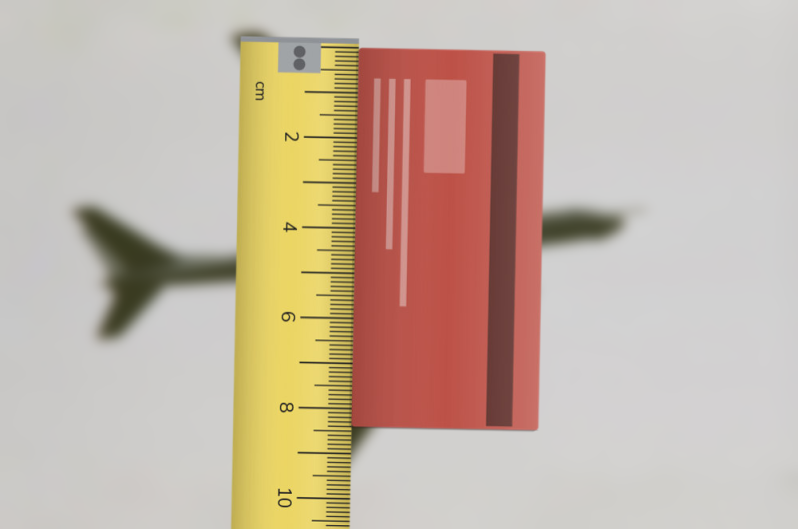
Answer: 8.4 cm
